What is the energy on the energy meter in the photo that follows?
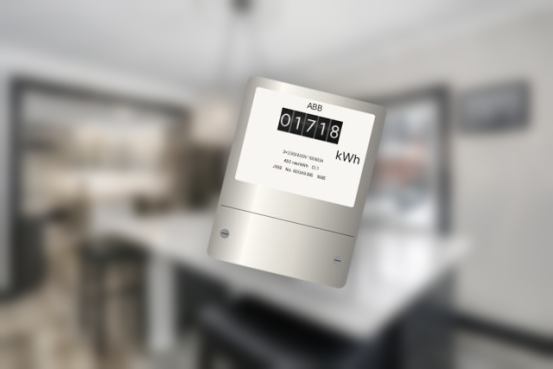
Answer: 1718 kWh
